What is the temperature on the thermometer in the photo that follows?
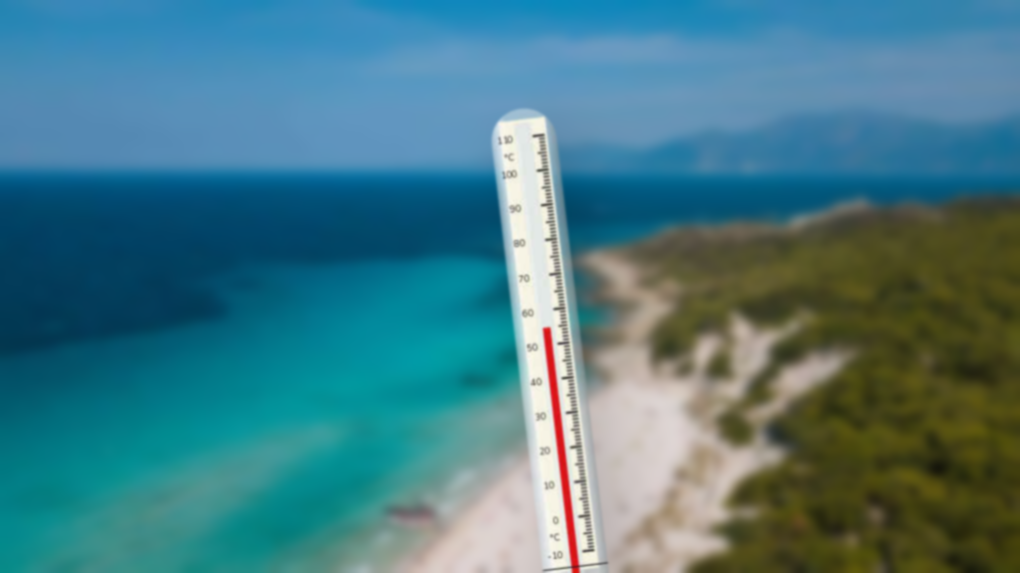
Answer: 55 °C
